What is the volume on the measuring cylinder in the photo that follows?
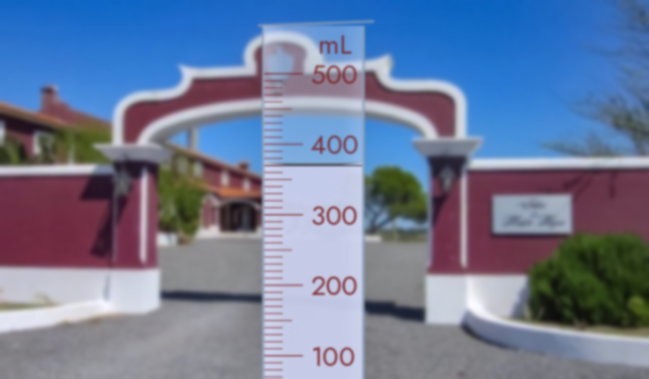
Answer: 370 mL
